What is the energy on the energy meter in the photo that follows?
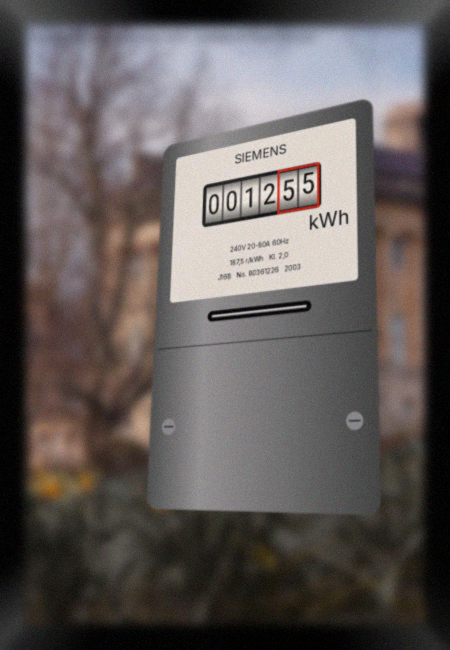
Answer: 12.55 kWh
